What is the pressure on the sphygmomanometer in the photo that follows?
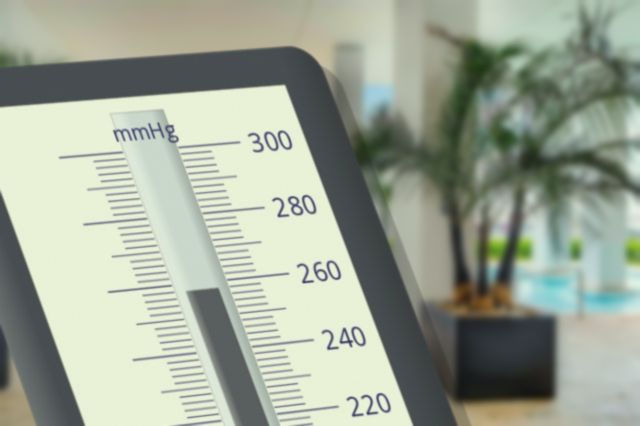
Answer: 258 mmHg
